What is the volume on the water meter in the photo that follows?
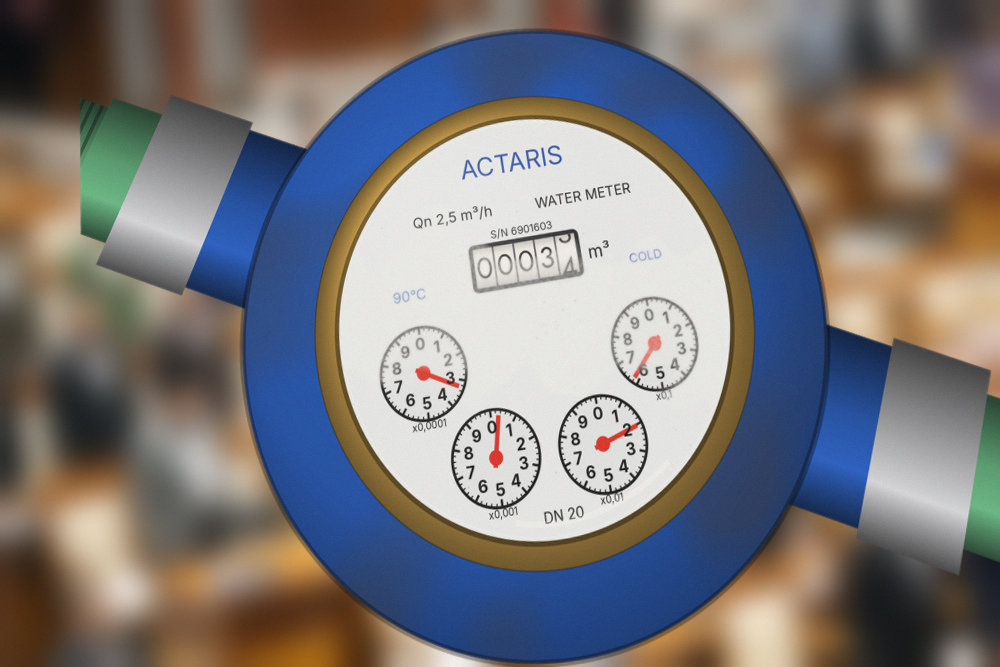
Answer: 33.6203 m³
